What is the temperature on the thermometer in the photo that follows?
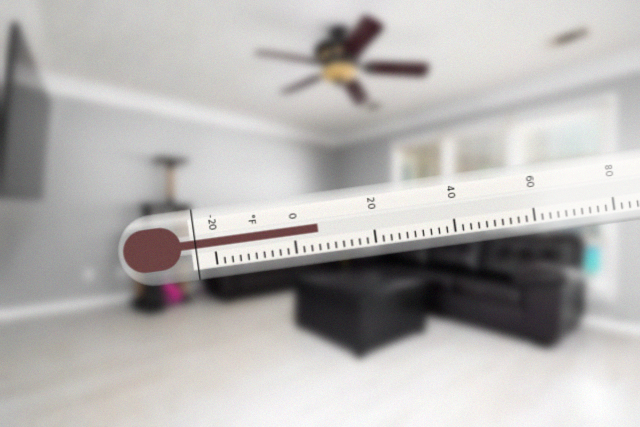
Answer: 6 °F
